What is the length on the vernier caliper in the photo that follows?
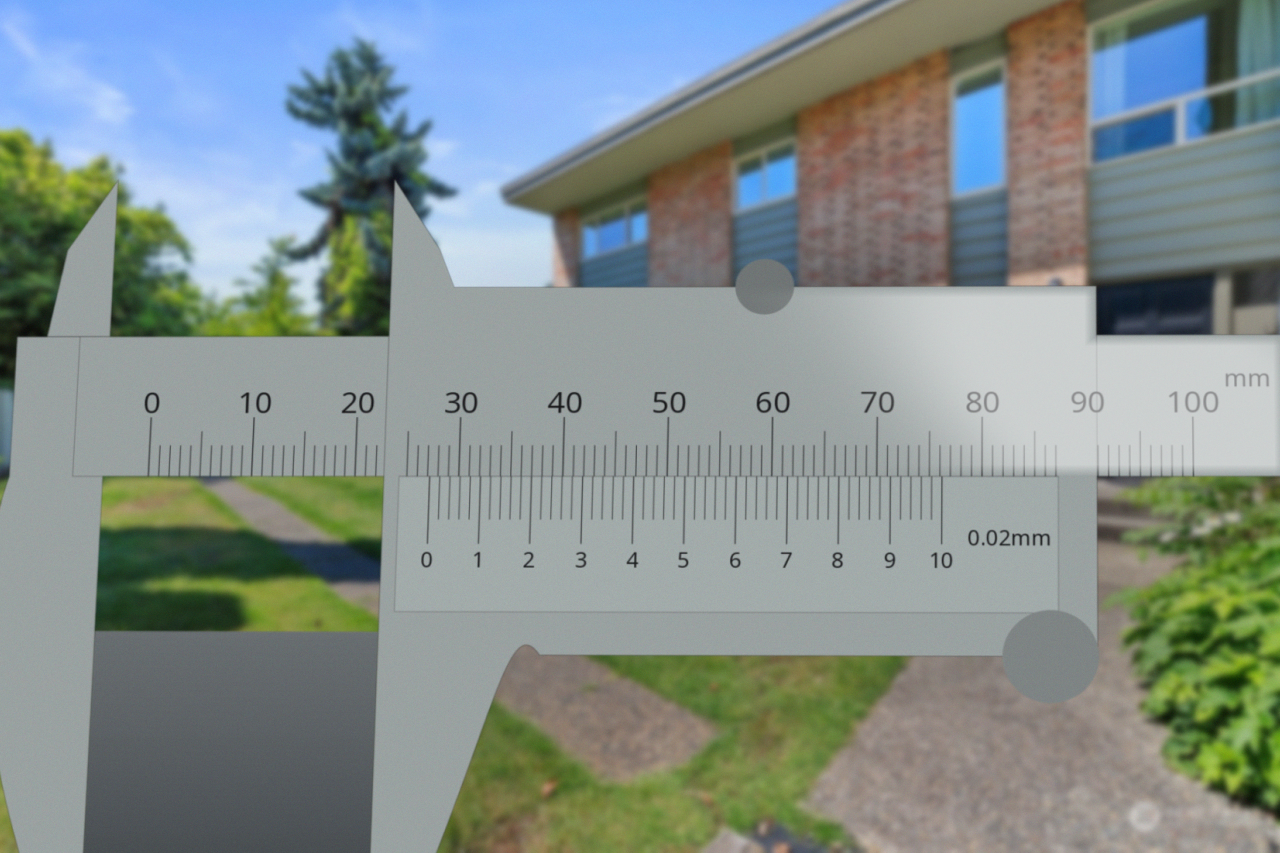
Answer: 27.2 mm
